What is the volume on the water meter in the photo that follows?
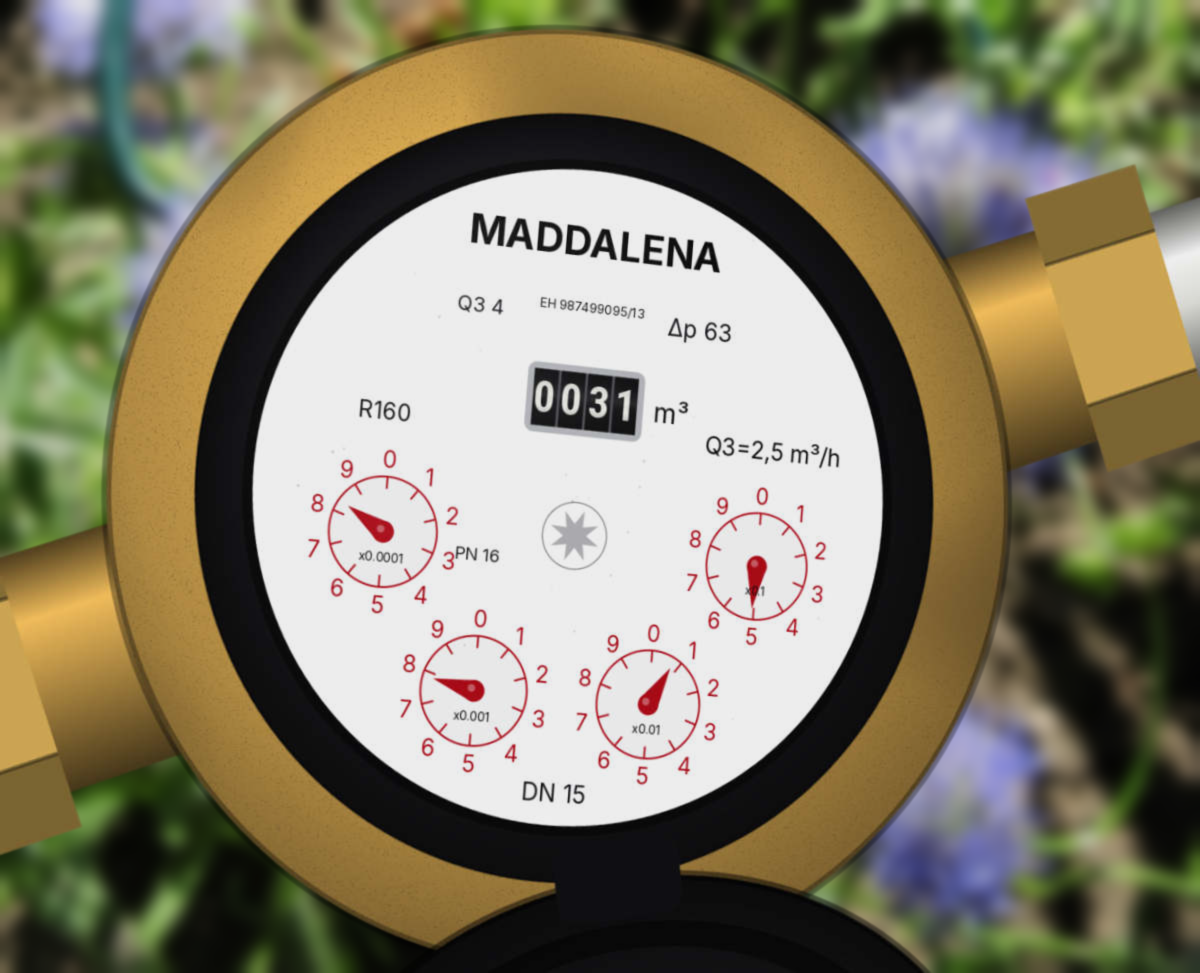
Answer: 31.5078 m³
